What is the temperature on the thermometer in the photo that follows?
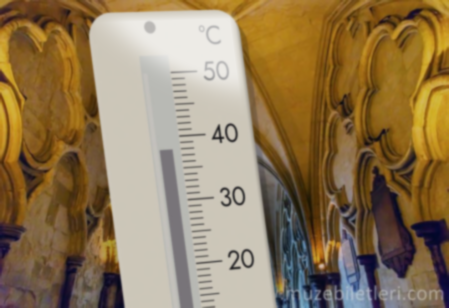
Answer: 38 °C
